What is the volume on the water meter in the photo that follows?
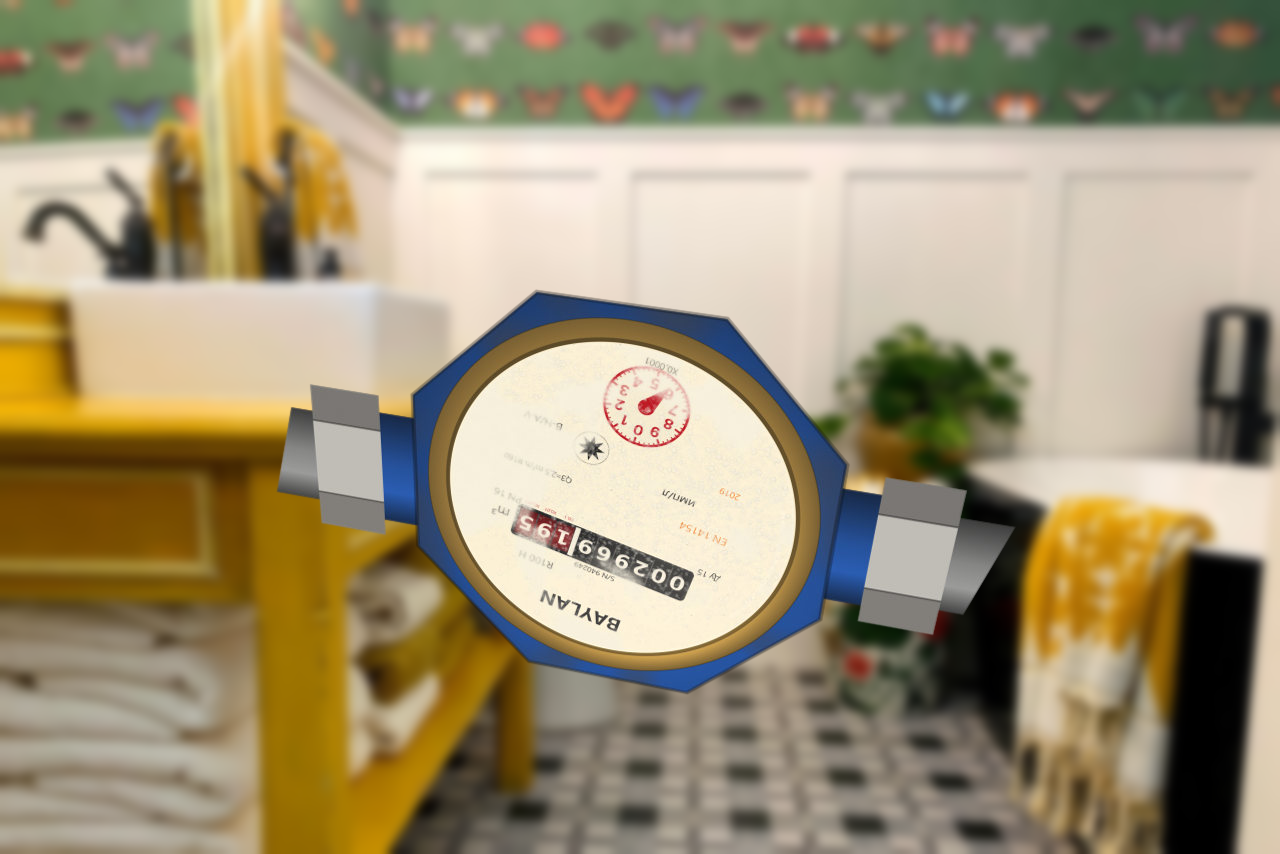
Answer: 2969.1955 m³
